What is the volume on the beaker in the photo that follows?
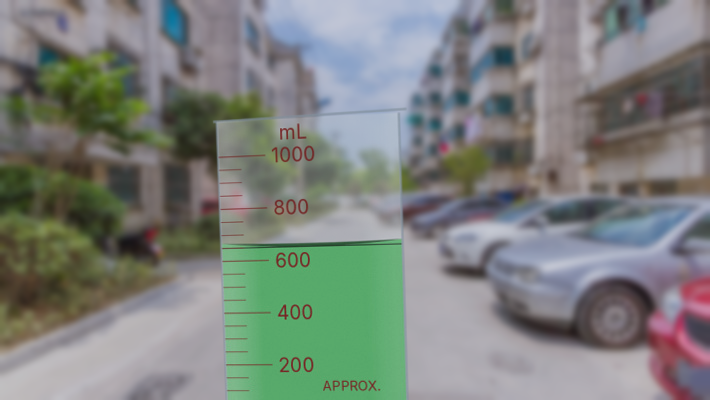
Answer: 650 mL
